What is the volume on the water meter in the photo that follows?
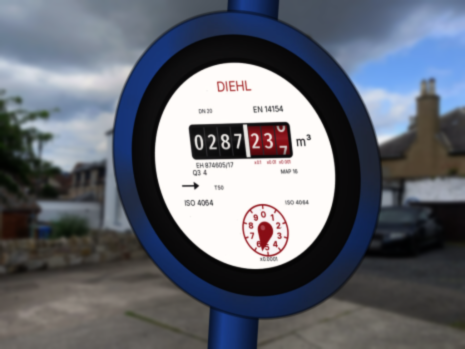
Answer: 287.2365 m³
